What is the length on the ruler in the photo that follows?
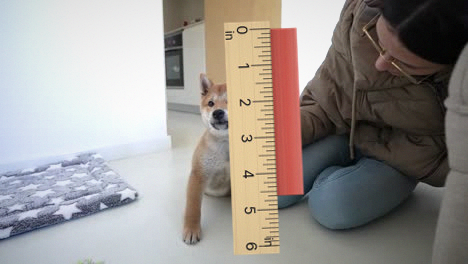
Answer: 4.625 in
